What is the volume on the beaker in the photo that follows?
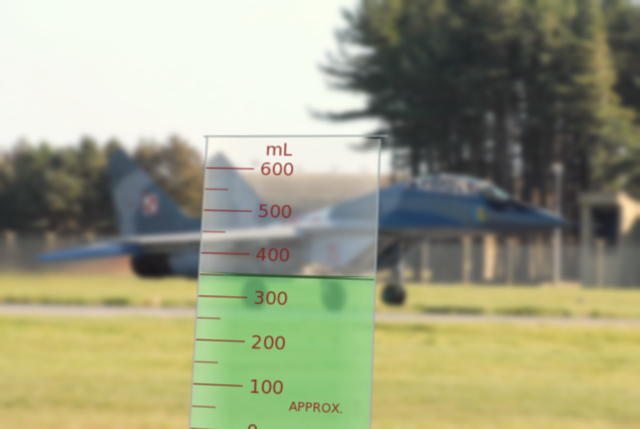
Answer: 350 mL
